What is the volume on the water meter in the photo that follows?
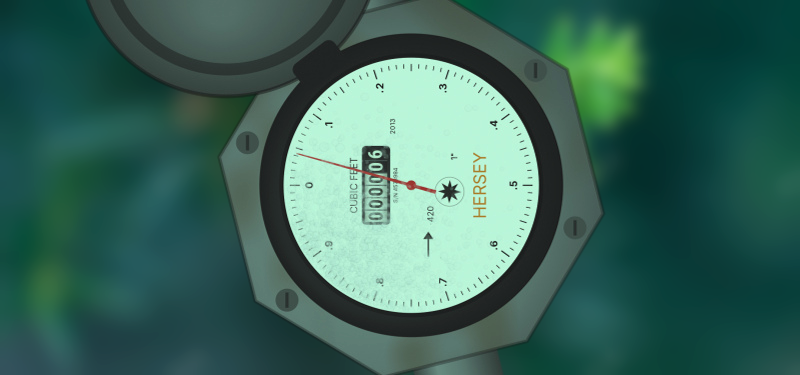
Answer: 6.04 ft³
